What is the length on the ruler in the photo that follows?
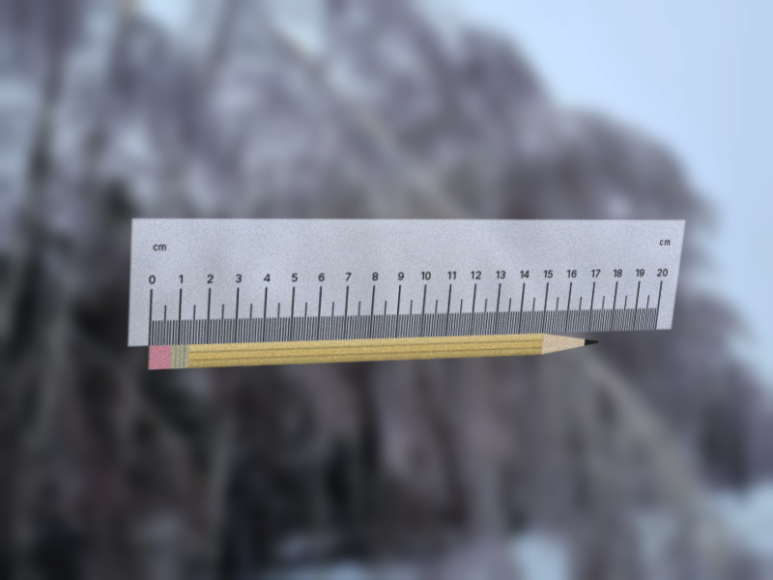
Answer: 17.5 cm
